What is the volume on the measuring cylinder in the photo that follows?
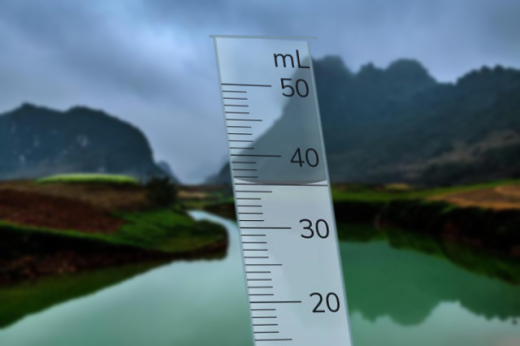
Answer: 36 mL
